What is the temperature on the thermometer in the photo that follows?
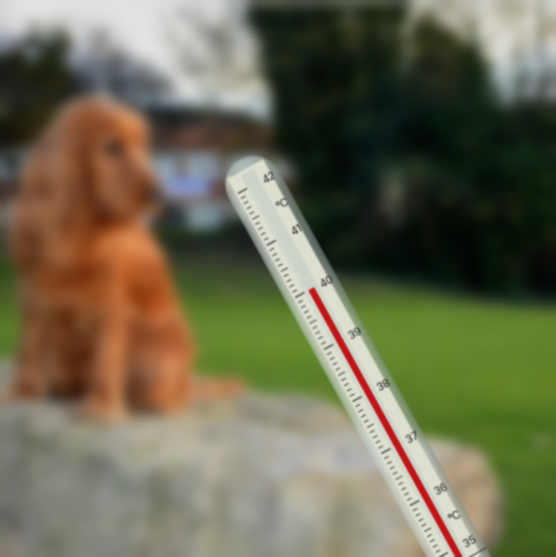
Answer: 40 °C
